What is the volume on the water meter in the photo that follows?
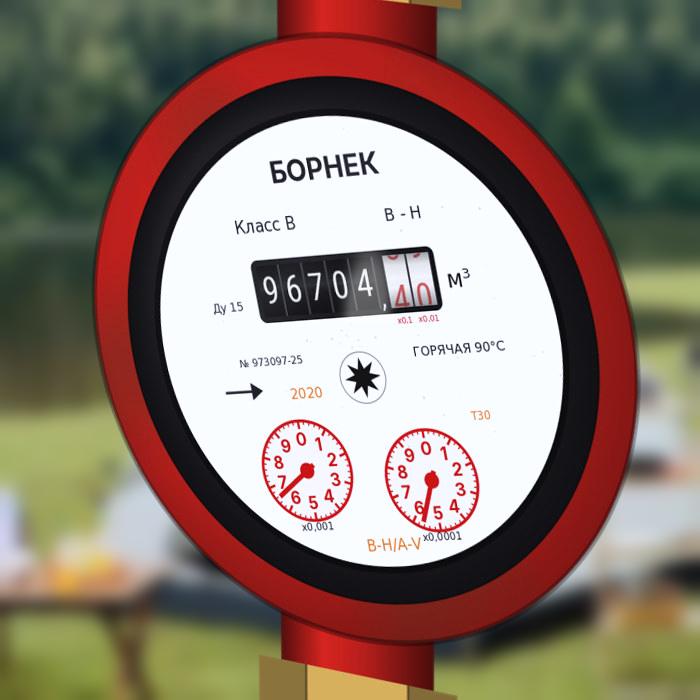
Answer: 96704.3965 m³
